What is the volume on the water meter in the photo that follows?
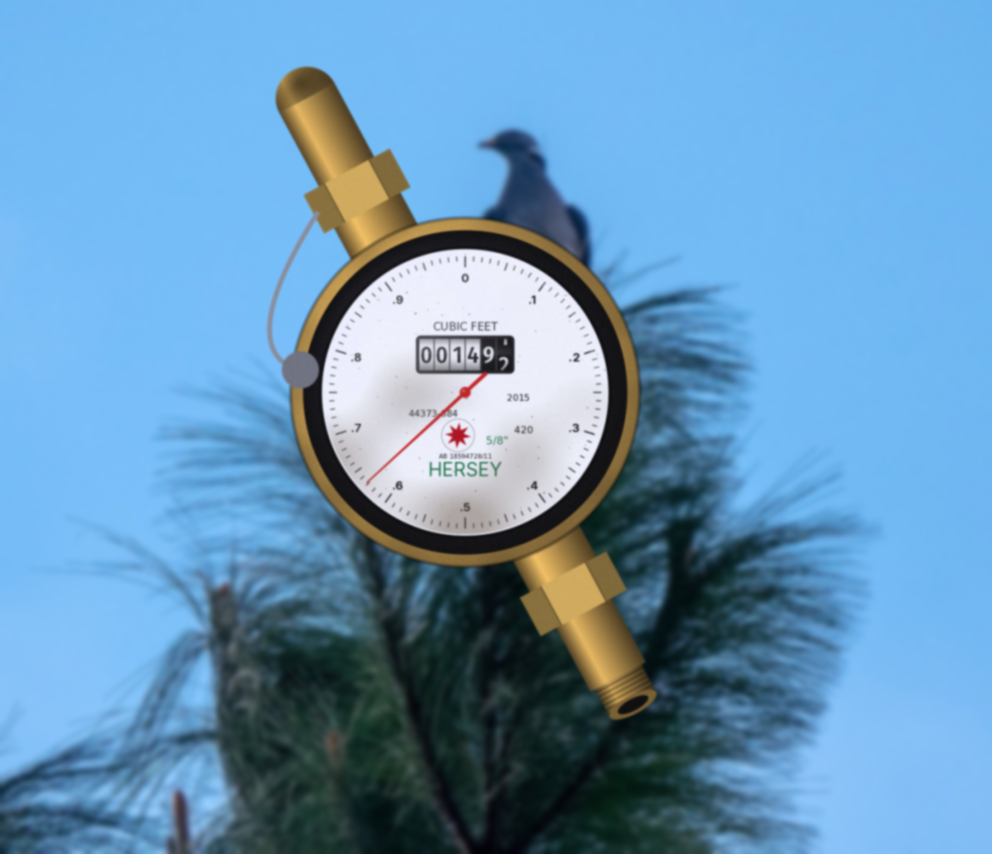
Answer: 1491.63 ft³
